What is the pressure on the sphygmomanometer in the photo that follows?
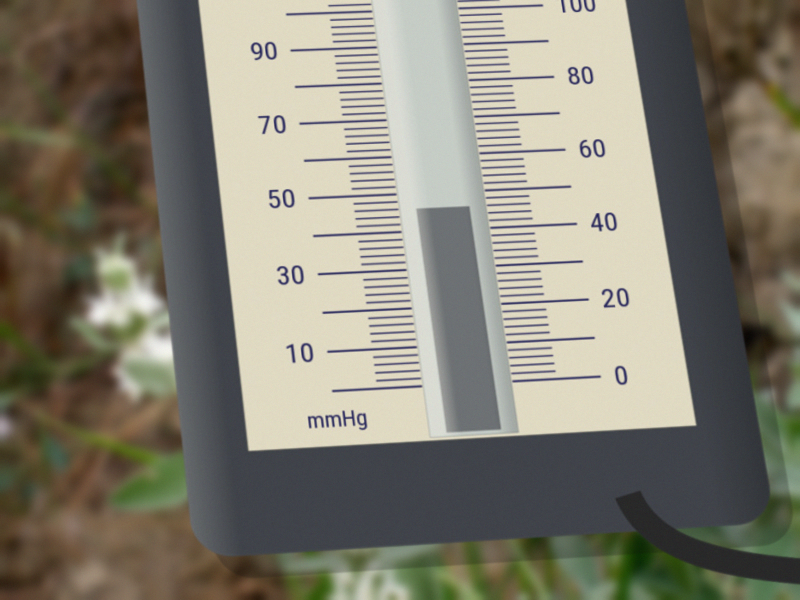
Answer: 46 mmHg
